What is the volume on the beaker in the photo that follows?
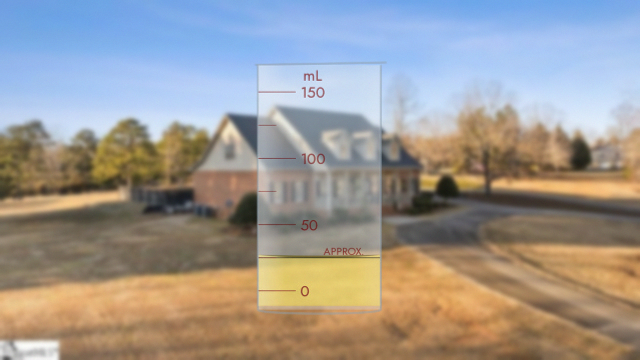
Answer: 25 mL
